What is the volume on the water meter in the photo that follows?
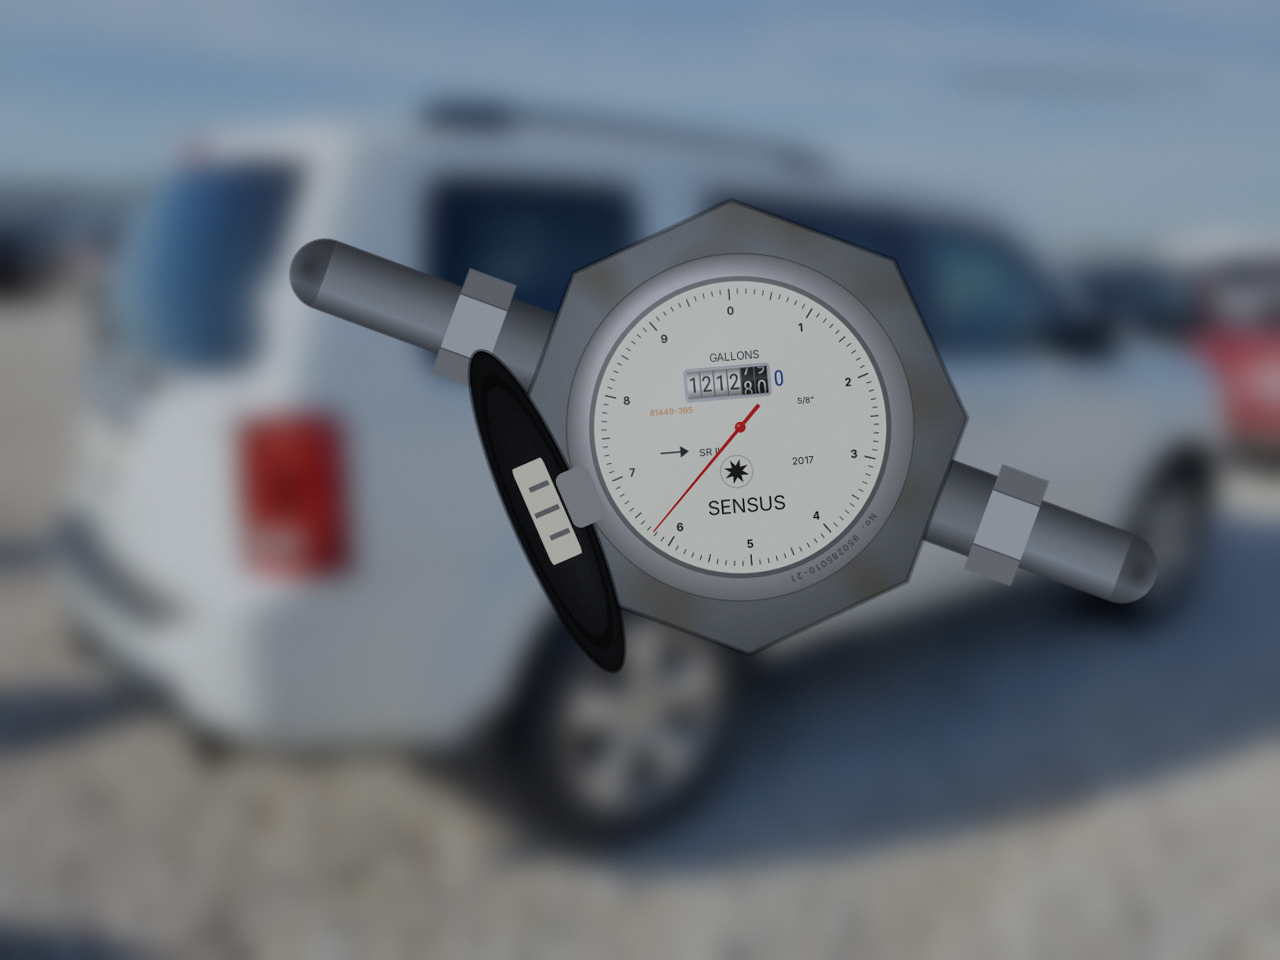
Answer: 1212796.2 gal
